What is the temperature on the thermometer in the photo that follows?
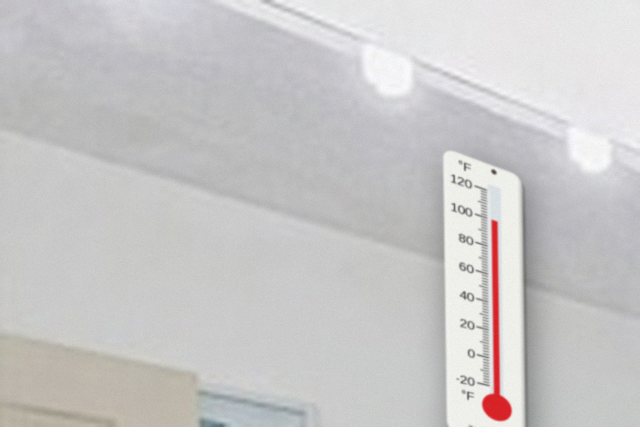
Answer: 100 °F
